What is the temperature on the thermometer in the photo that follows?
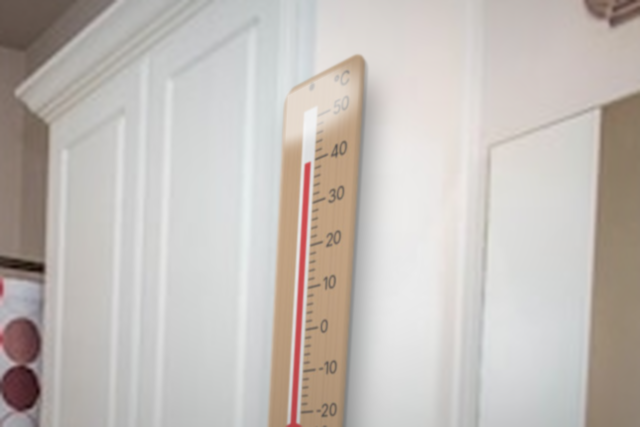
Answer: 40 °C
